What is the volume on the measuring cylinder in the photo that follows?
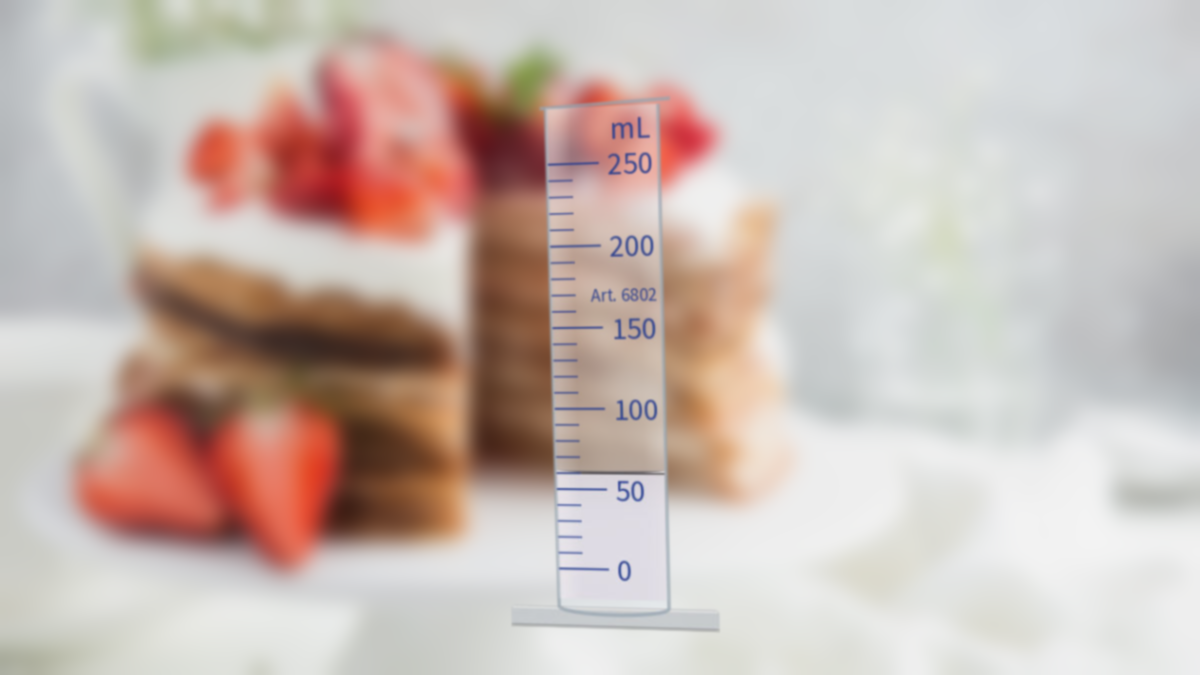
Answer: 60 mL
